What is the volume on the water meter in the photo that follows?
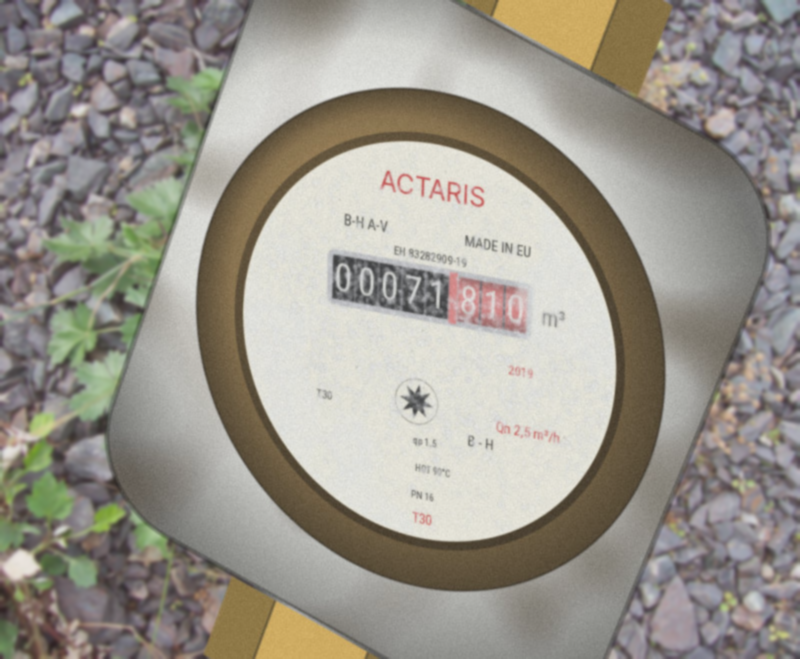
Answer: 71.810 m³
